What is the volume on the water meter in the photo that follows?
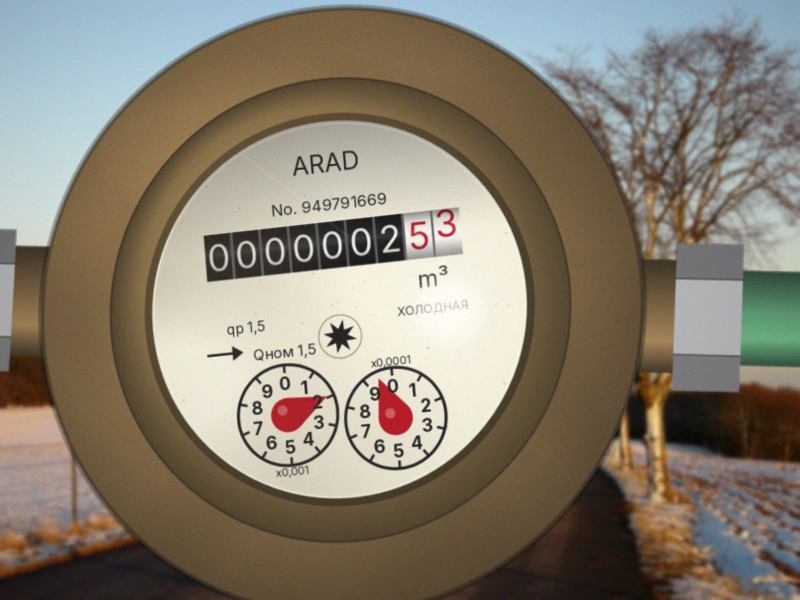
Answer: 2.5319 m³
